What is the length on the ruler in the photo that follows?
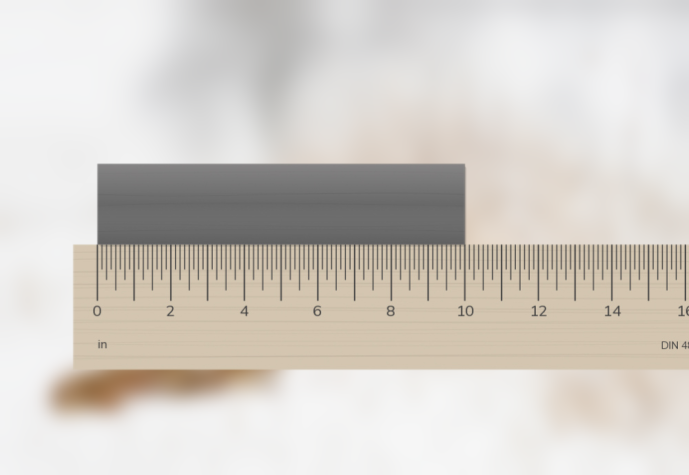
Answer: 10 in
